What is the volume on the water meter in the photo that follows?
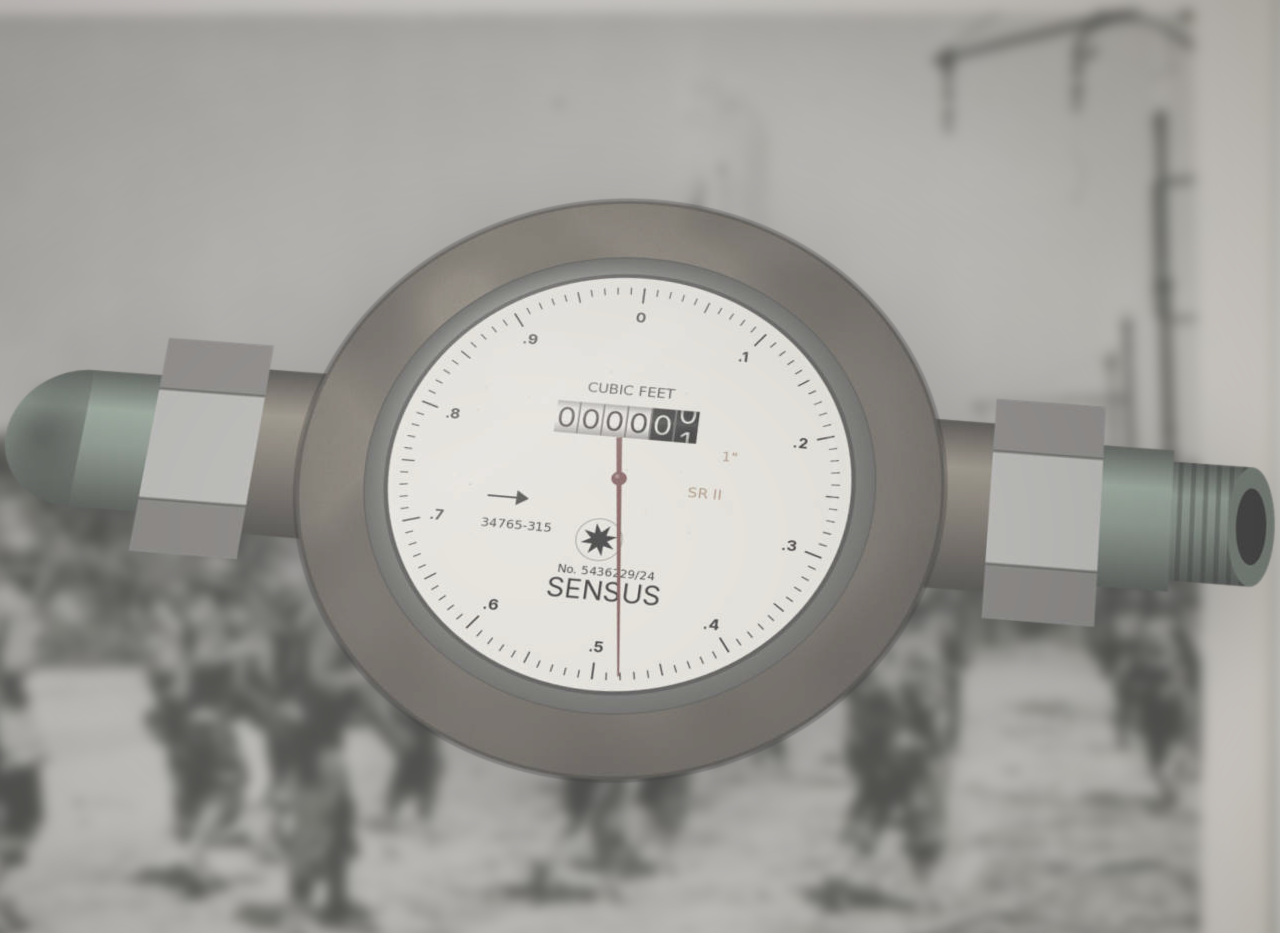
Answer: 0.48 ft³
